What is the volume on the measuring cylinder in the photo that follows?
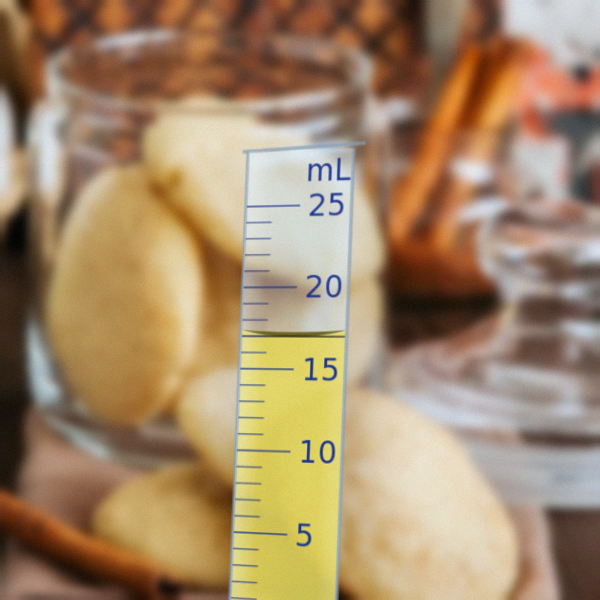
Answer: 17 mL
